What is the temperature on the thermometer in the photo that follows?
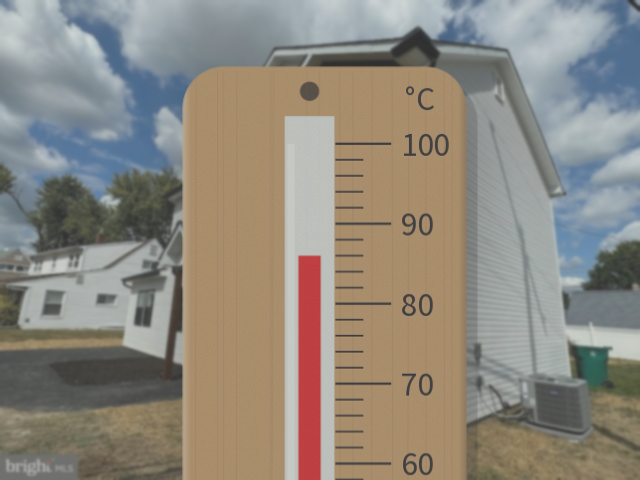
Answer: 86 °C
